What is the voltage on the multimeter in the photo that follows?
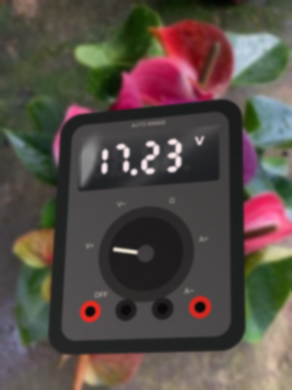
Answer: 17.23 V
